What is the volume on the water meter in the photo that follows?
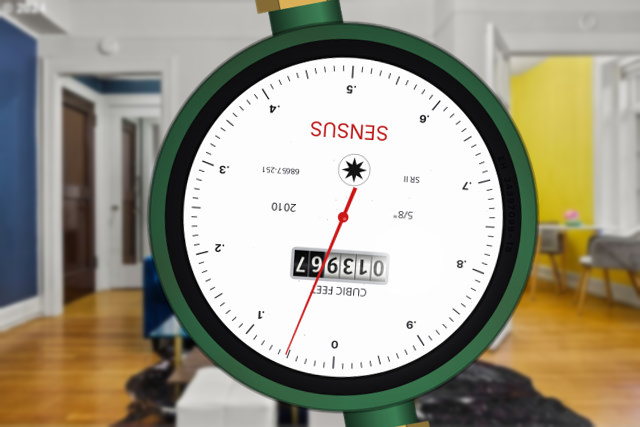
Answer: 13967.05 ft³
